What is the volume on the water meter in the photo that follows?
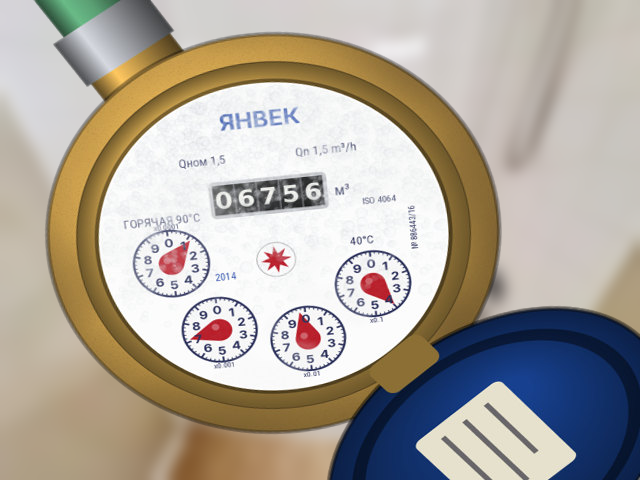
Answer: 6756.3971 m³
